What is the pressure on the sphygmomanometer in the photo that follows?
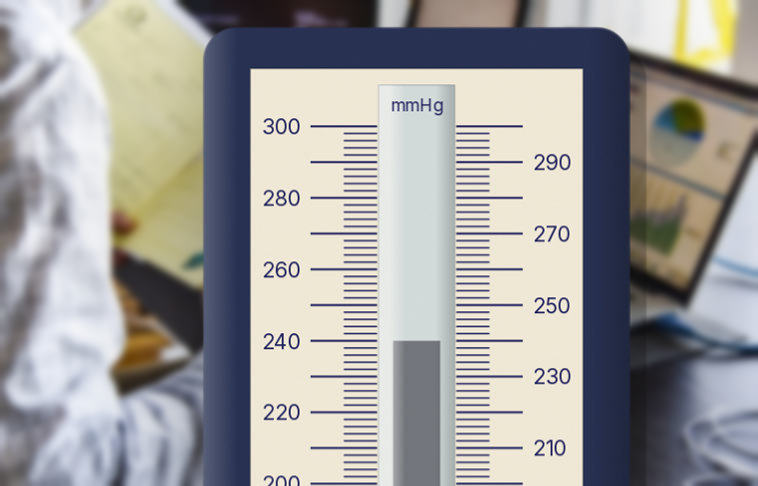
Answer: 240 mmHg
